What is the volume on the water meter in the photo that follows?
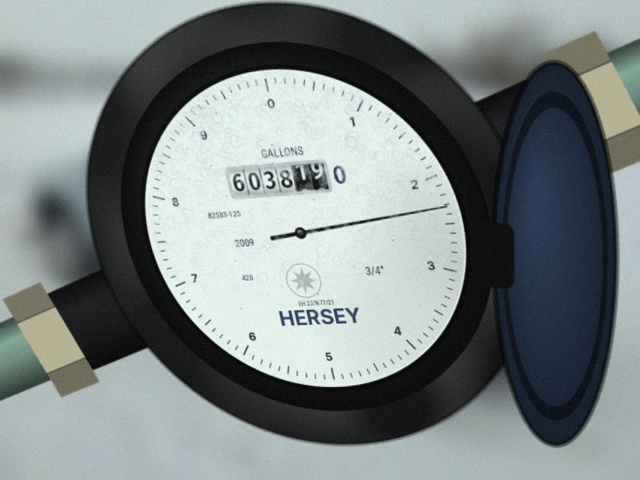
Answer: 6038192.3 gal
